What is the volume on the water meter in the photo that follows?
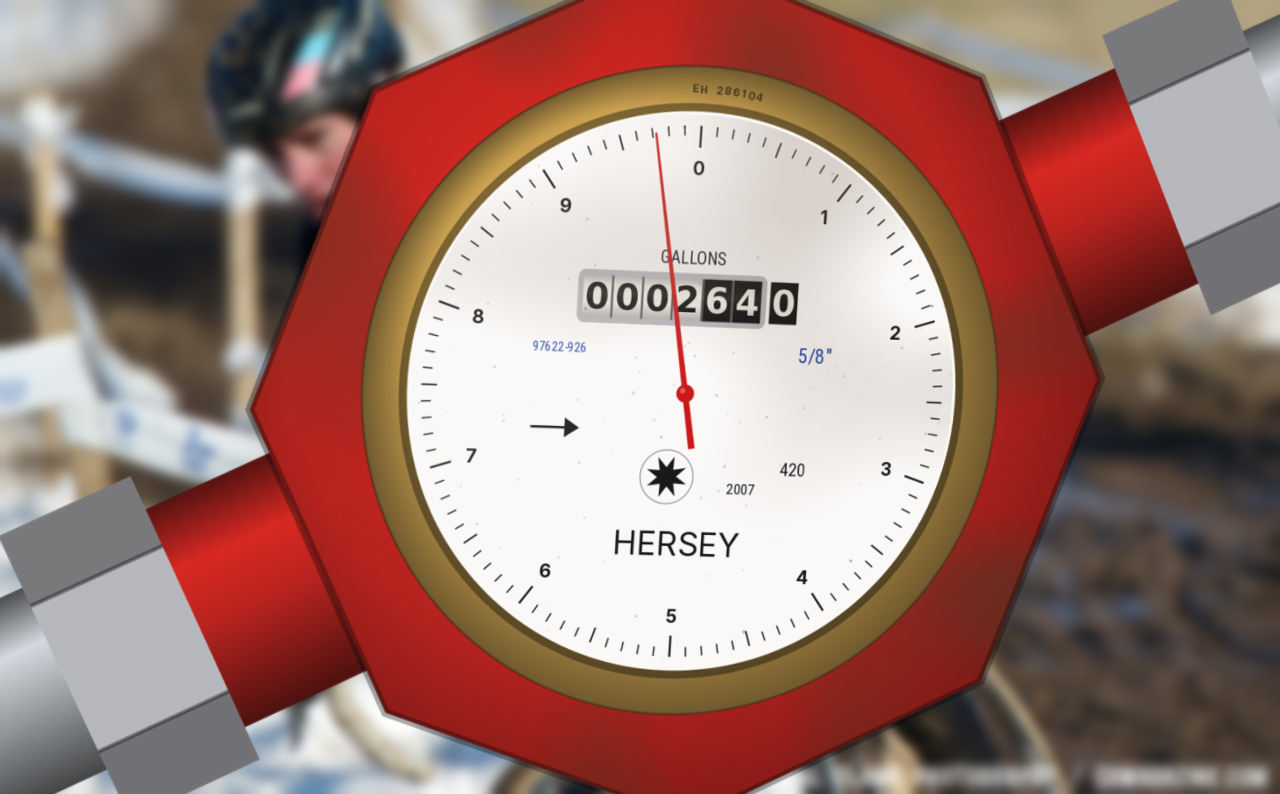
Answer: 2639.7 gal
